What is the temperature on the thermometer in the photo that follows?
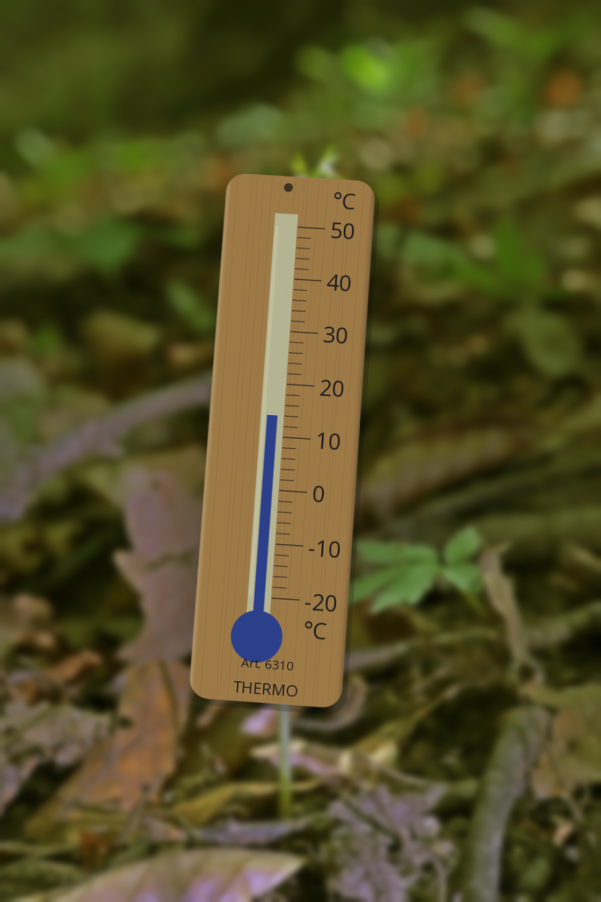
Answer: 14 °C
